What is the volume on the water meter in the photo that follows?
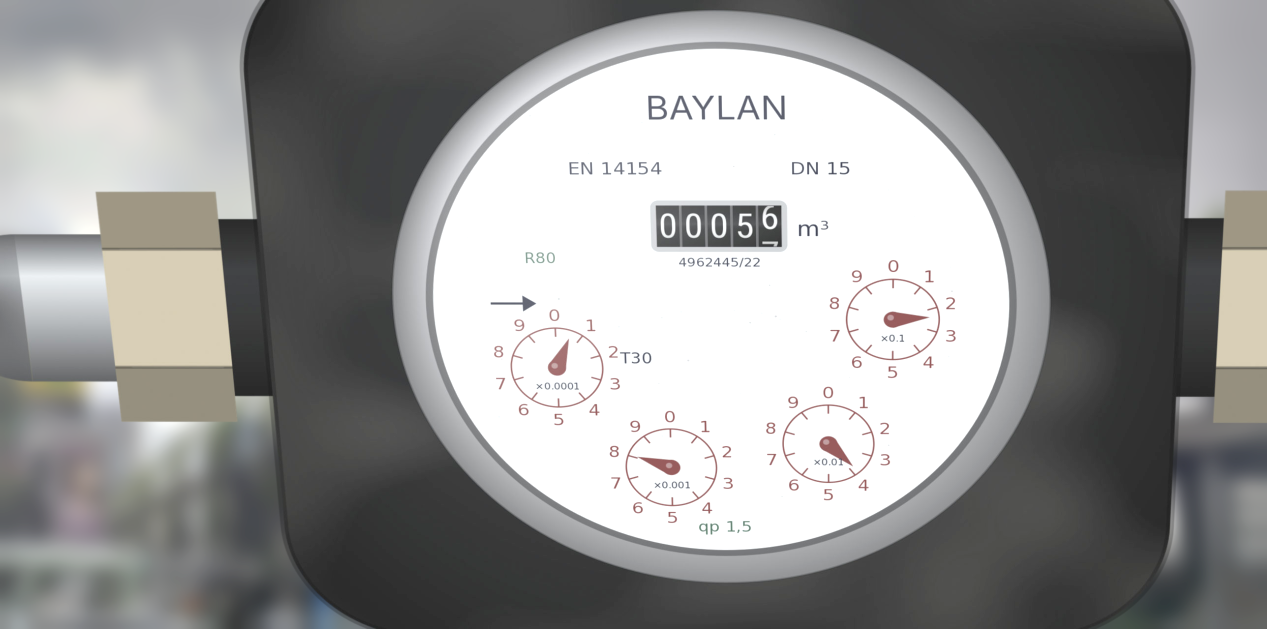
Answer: 56.2380 m³
